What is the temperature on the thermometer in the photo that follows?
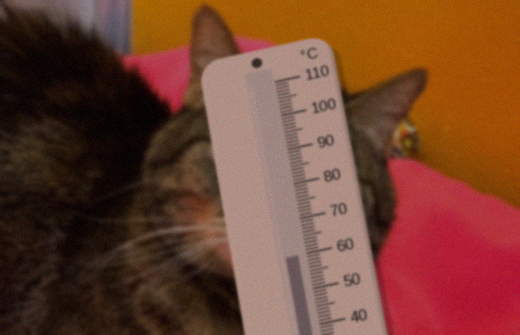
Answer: 60 °C
